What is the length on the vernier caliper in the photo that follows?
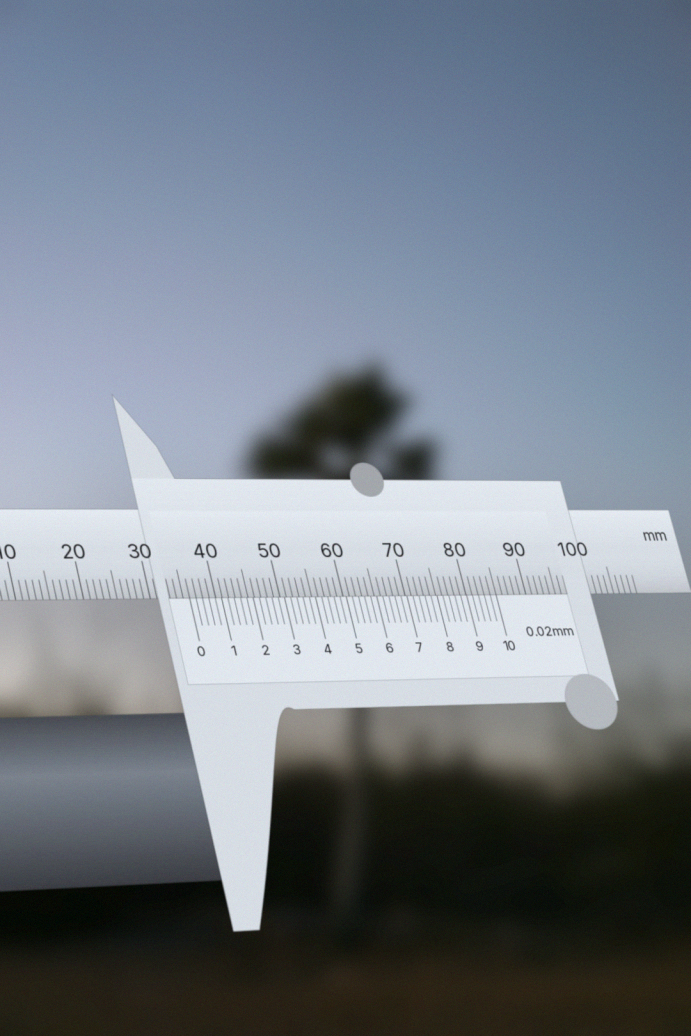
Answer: 36.0 mm
